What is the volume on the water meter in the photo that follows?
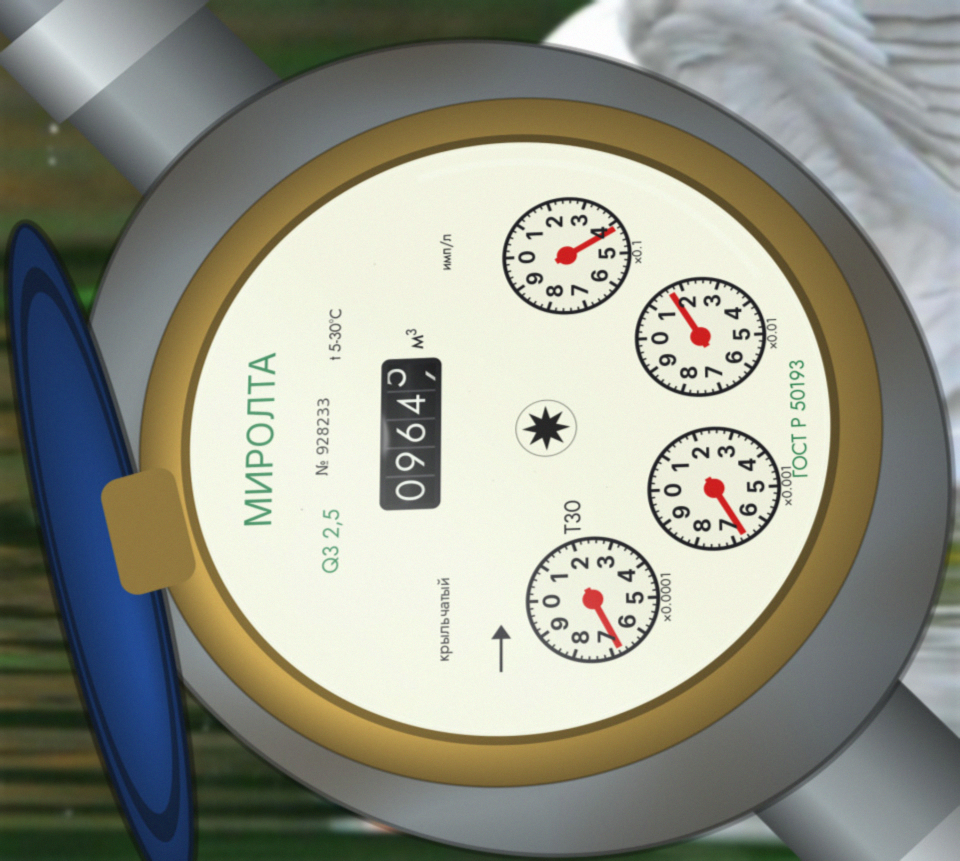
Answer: 9645.4166 m³
